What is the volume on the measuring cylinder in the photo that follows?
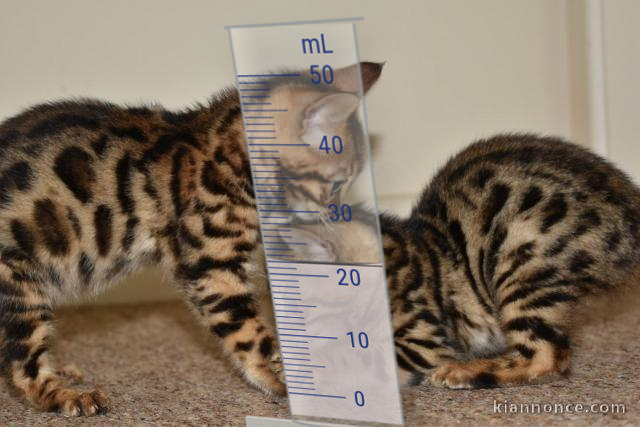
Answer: 22 mL
